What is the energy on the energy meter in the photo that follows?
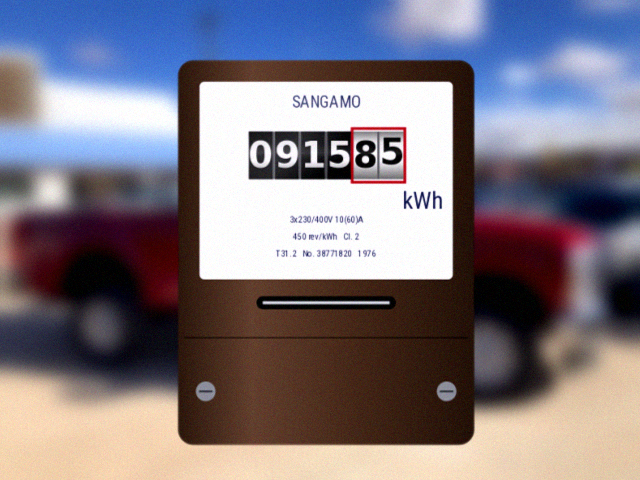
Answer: 915.85 kWh
